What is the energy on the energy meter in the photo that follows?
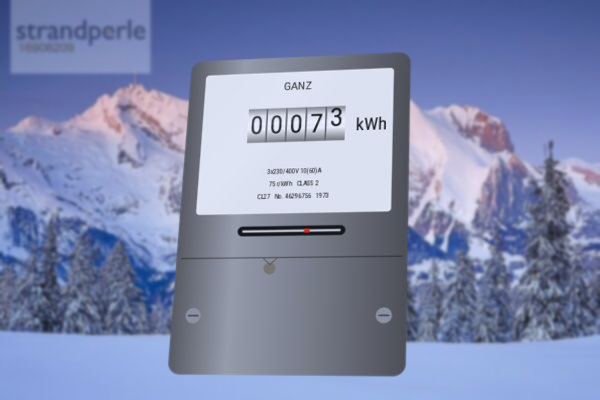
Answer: 73 kWh
